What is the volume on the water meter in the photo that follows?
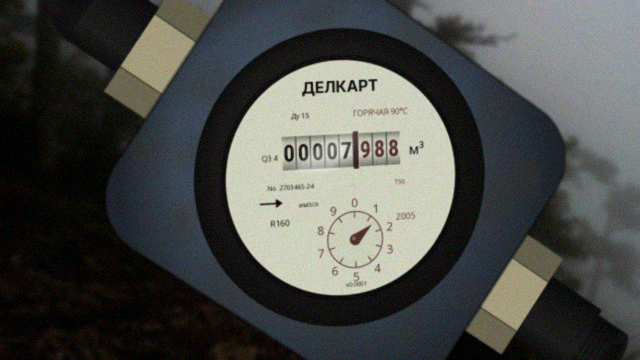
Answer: 7.9881 m³
